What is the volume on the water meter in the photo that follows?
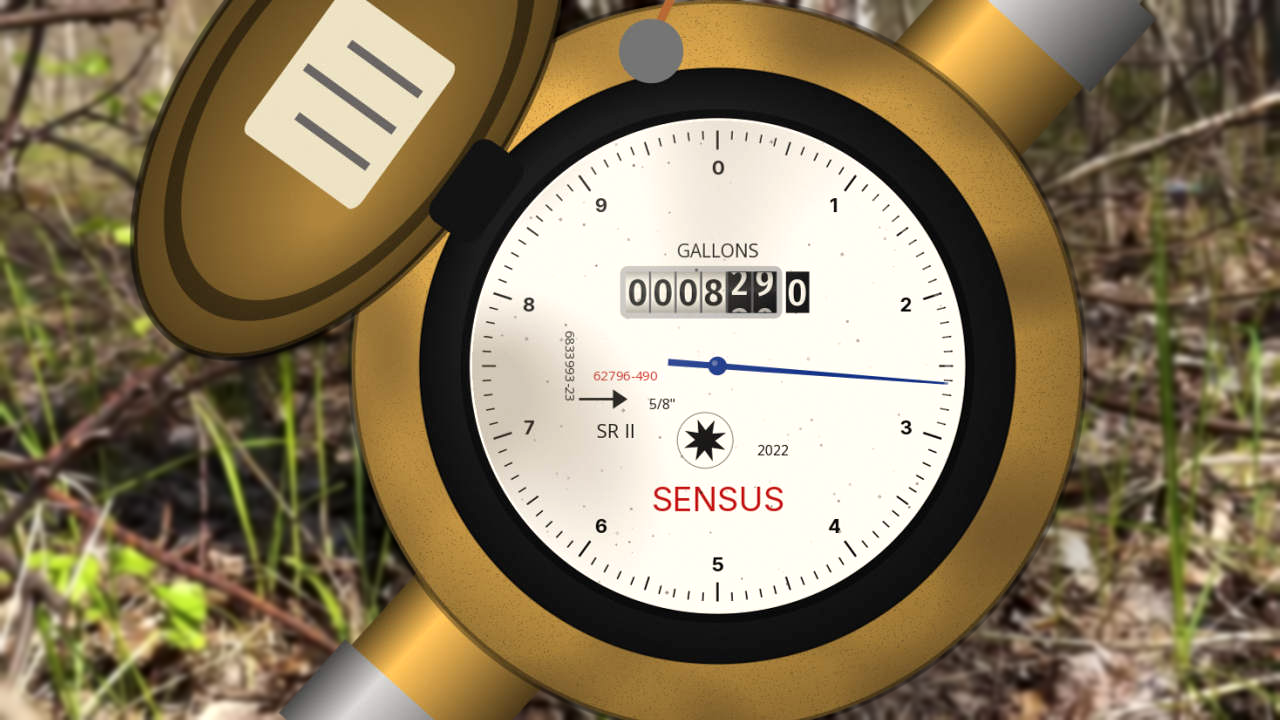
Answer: 8292.6 gal
